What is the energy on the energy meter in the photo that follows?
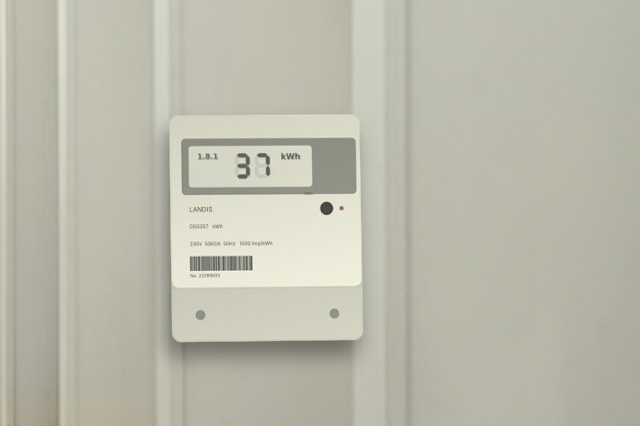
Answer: 37 kWh
